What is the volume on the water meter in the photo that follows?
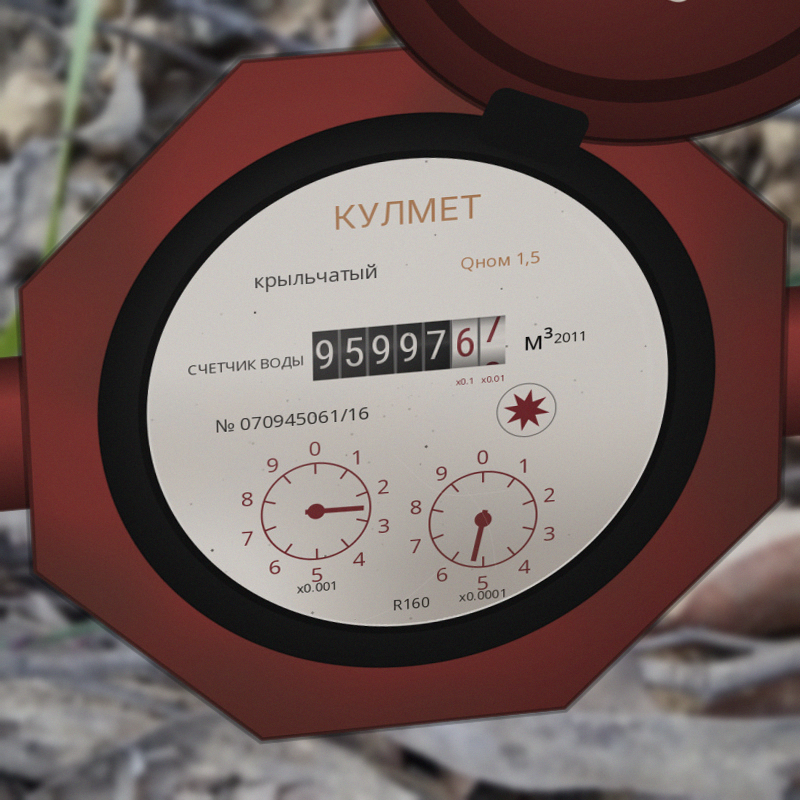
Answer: 95997.6725 m³
